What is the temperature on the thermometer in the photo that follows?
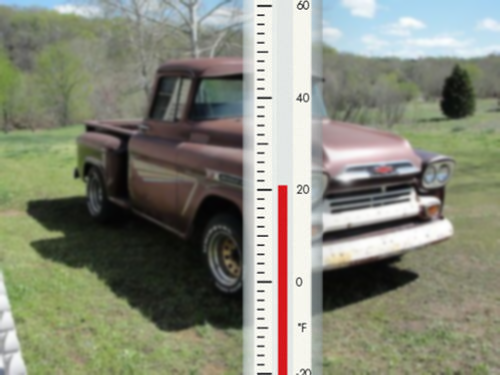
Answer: 21 °F
